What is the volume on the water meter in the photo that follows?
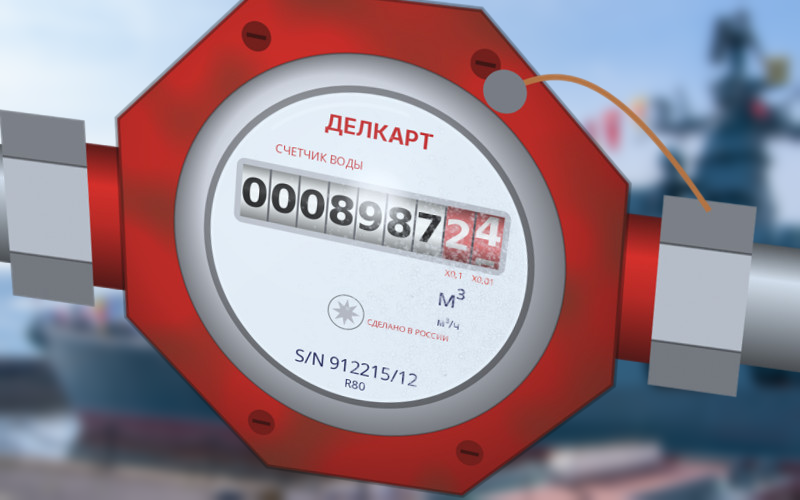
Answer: 8987.24 m³
